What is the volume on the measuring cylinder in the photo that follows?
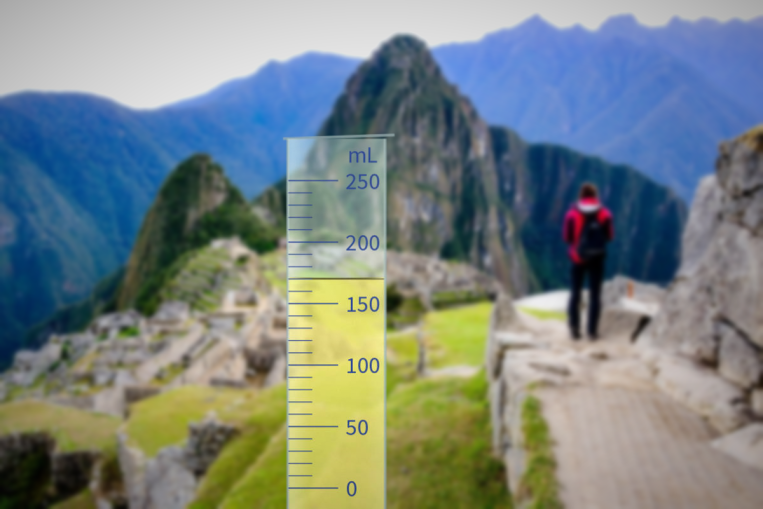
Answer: 170 mL
